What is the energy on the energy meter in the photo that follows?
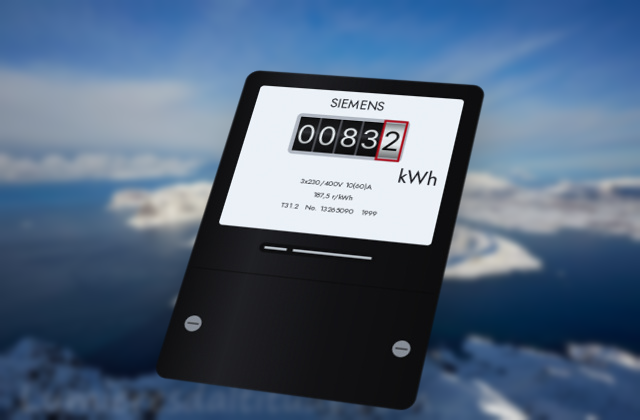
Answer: 83.2 kWh
